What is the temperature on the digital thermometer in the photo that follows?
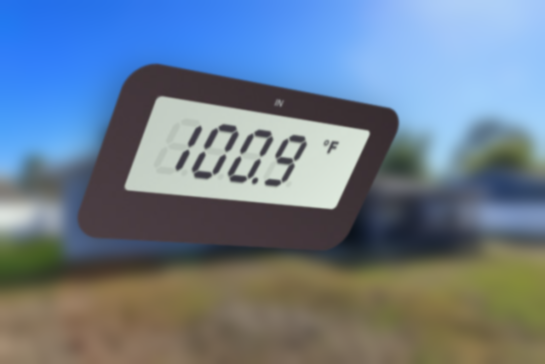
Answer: 100.9 °F
